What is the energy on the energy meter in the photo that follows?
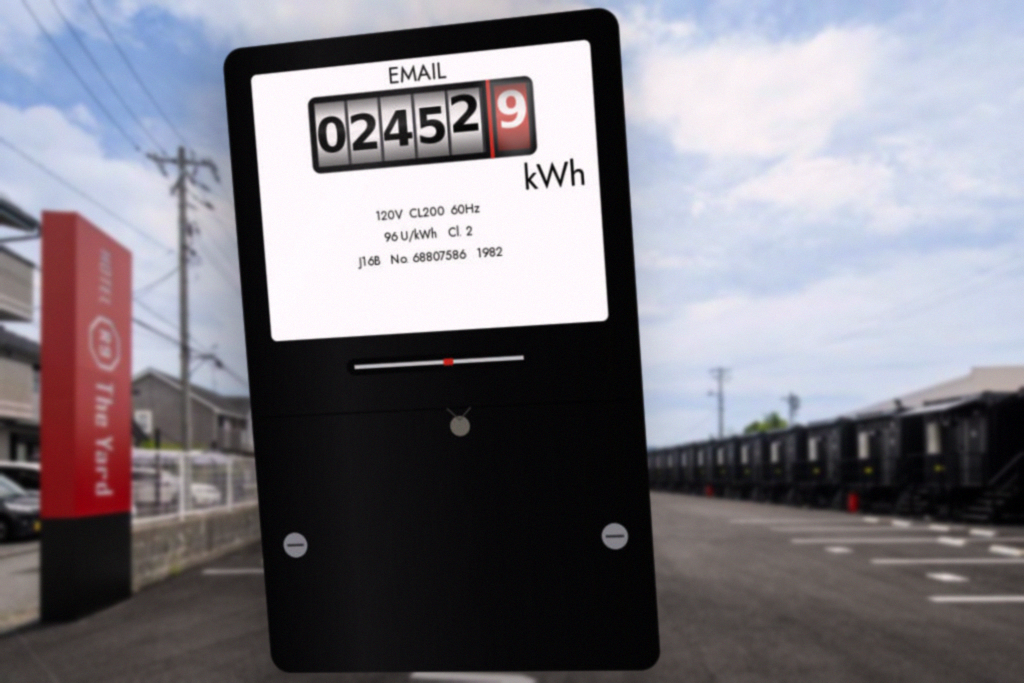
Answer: 2452.9 kWh
